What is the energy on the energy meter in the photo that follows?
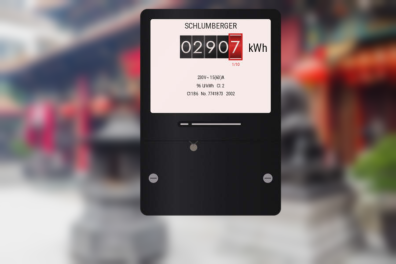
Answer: 290.7 kWh
